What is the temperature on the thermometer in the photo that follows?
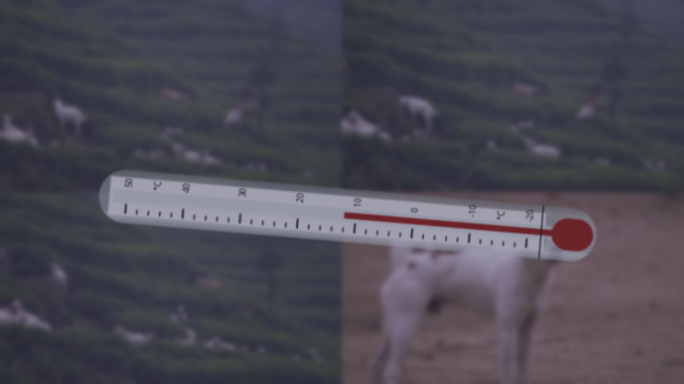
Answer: 12 °C
